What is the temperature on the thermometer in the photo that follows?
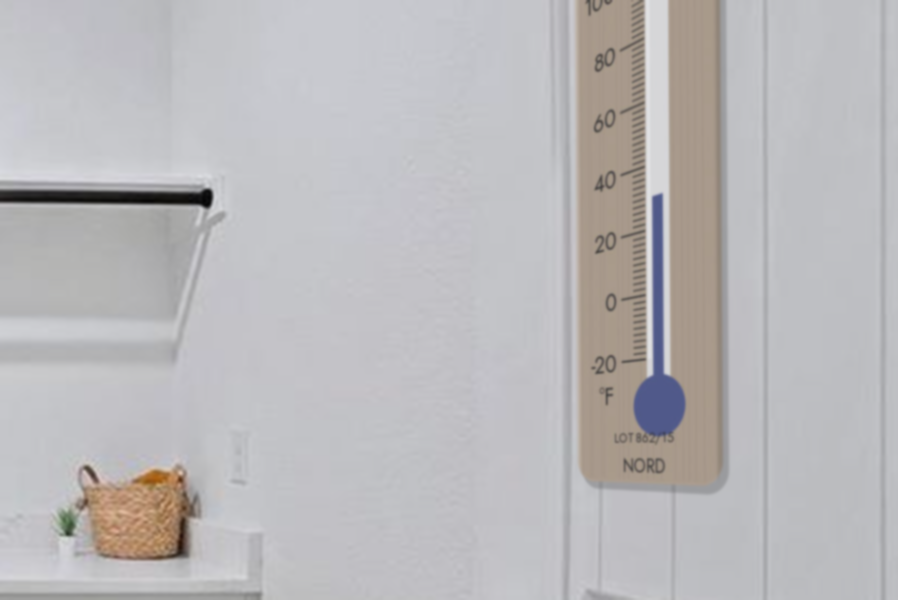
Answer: 30 °F
